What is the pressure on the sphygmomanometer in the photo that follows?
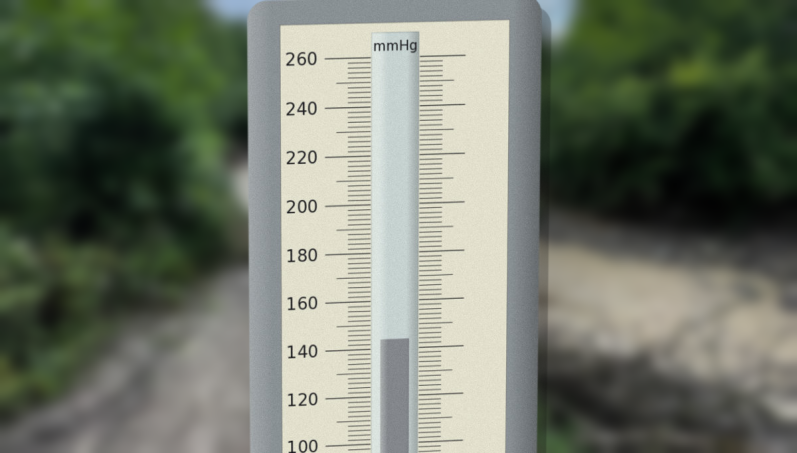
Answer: 144 mmHg
